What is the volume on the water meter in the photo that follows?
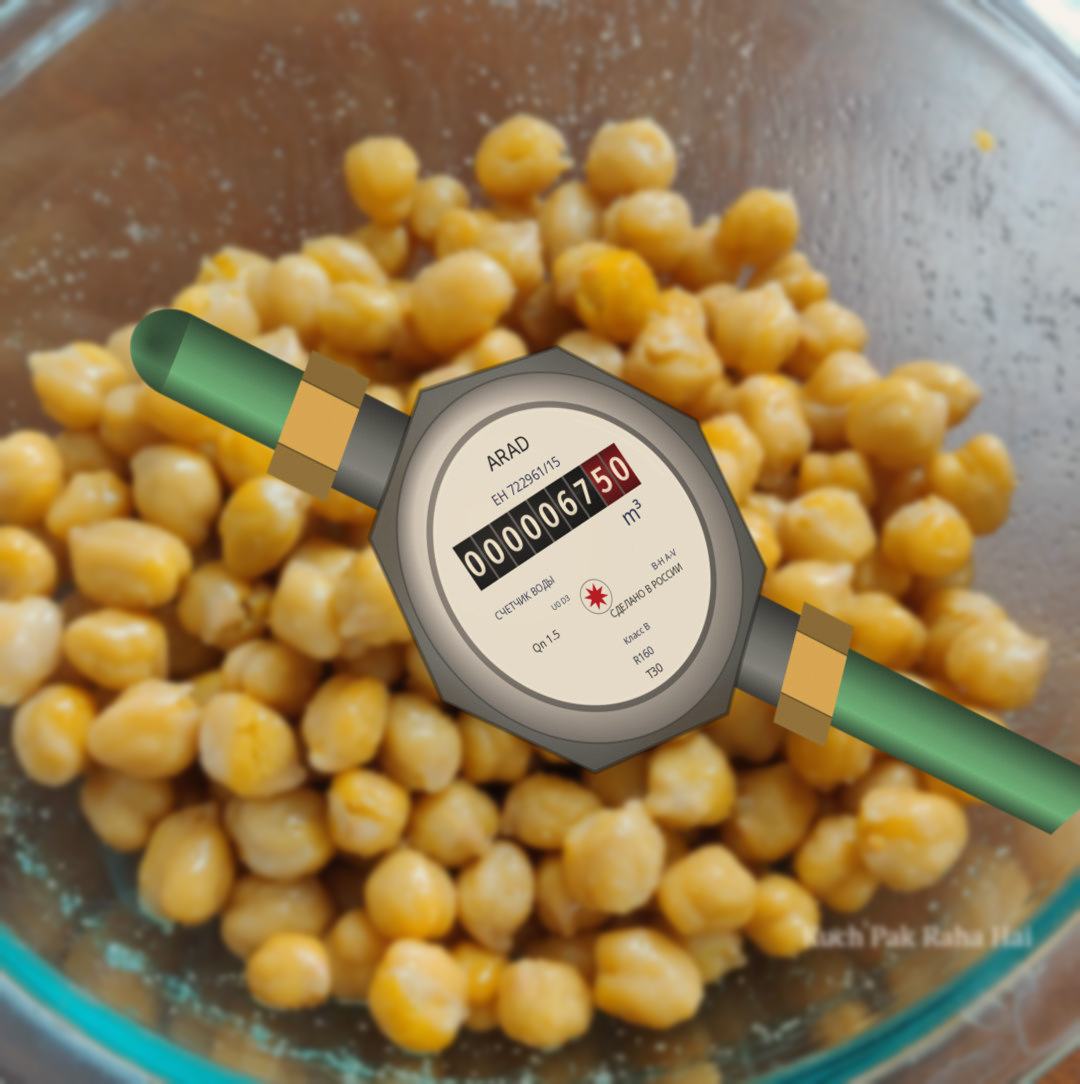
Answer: 67.50 m³
